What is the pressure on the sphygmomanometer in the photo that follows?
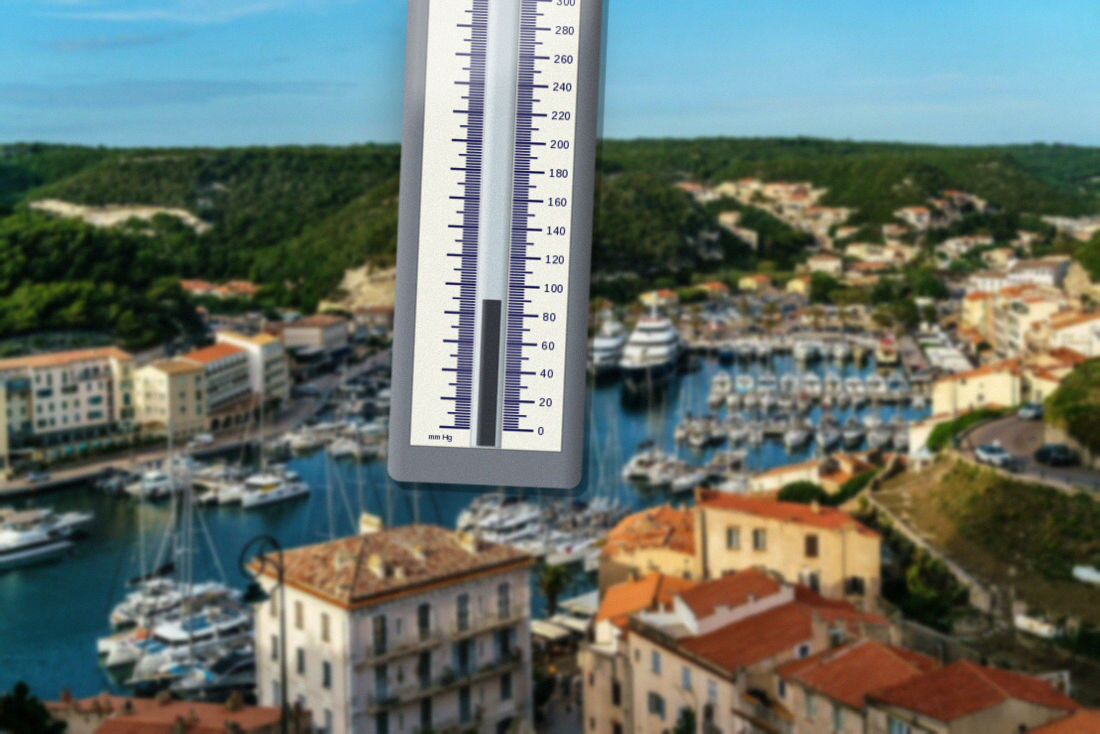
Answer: 90 mmHg
